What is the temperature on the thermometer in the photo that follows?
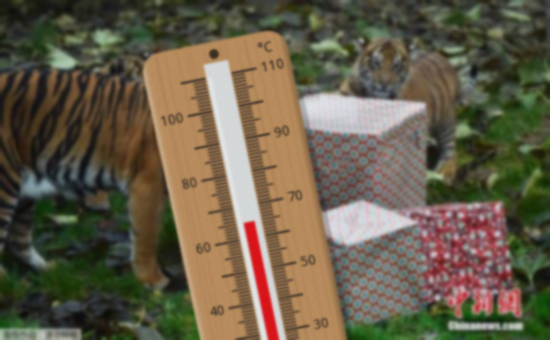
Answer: 65 °C
